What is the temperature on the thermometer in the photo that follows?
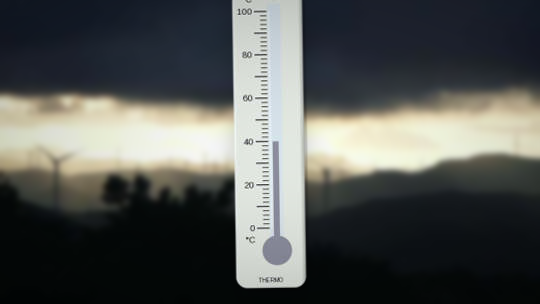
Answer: 40 °C
